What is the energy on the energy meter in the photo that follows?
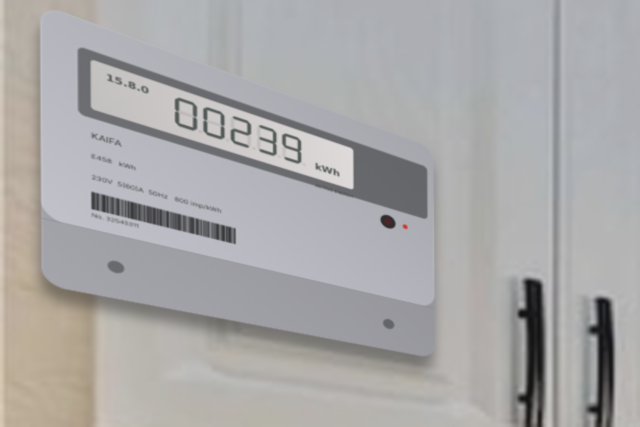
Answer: 239 kWh
